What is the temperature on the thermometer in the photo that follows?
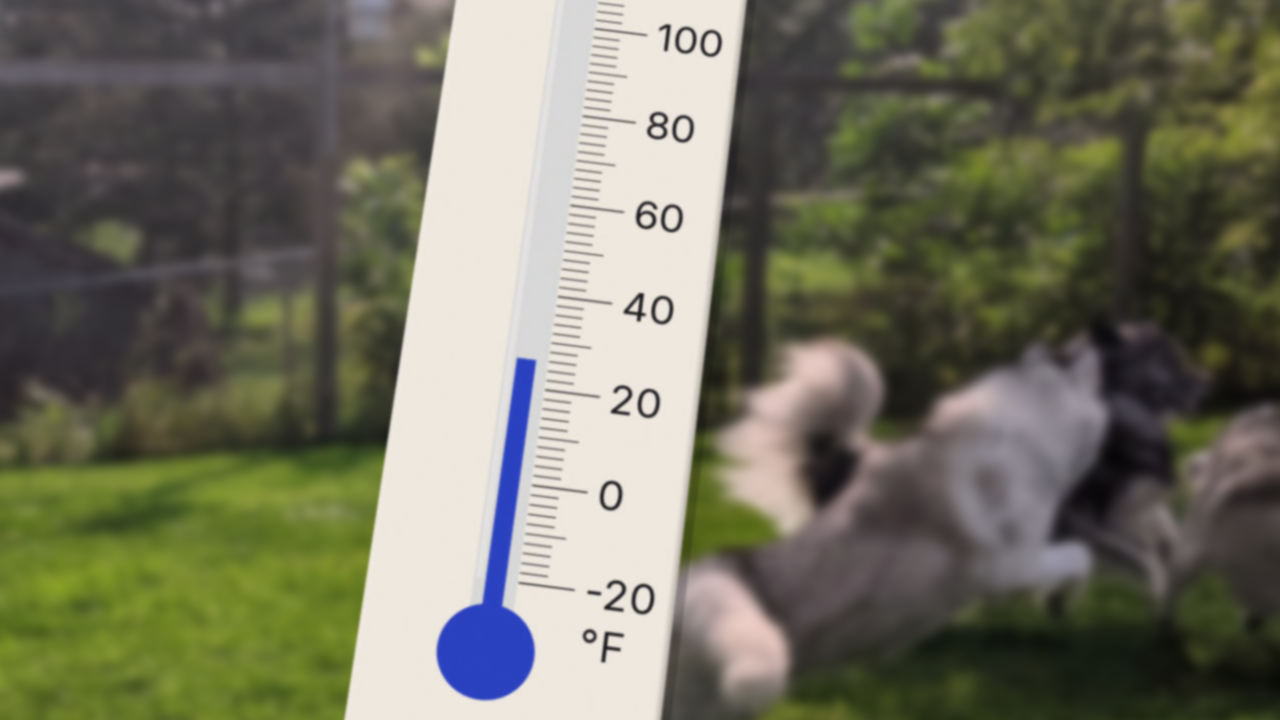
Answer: 26 °F
